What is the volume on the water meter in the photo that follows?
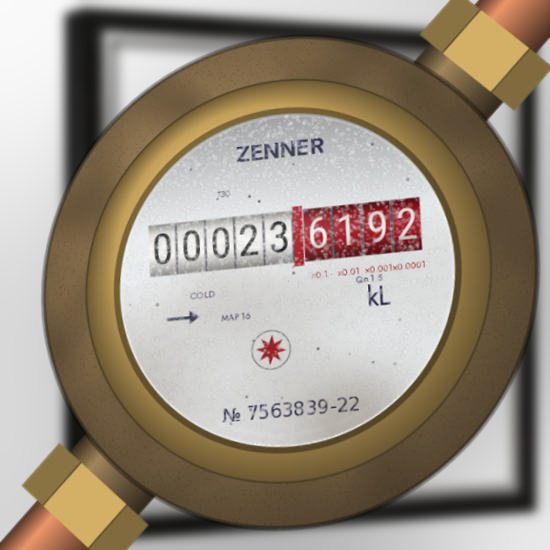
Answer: 23.6192 kL
